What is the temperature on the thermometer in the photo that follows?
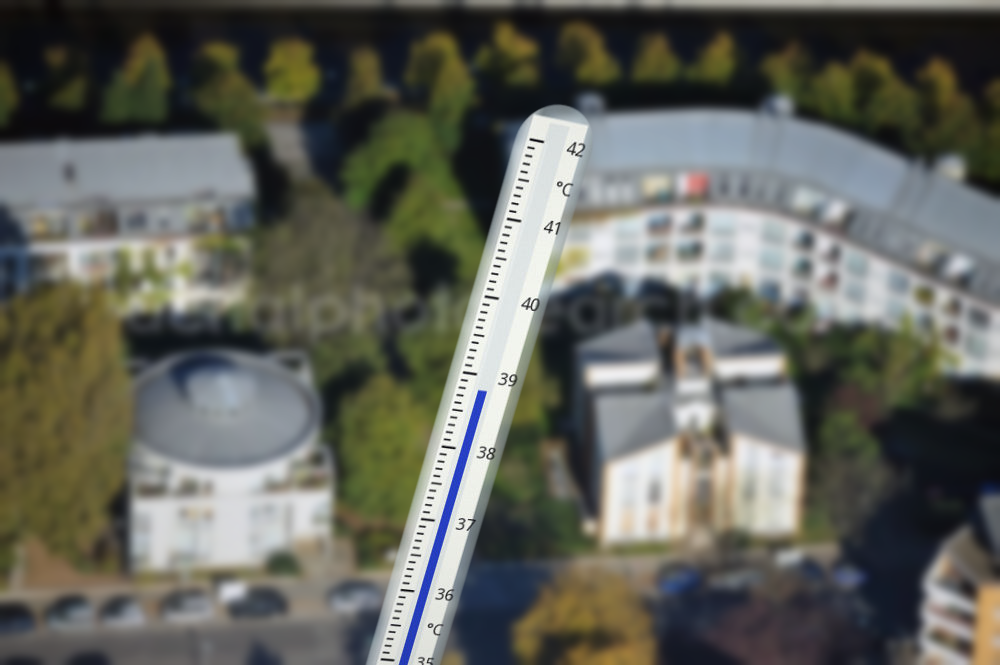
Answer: 38.8 °C
